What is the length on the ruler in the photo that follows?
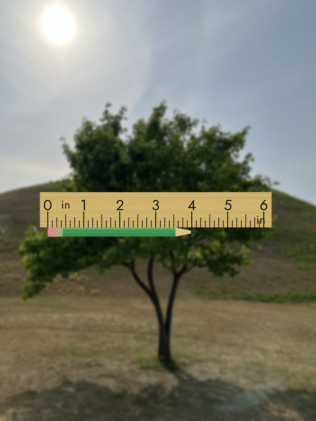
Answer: 4.125 in
